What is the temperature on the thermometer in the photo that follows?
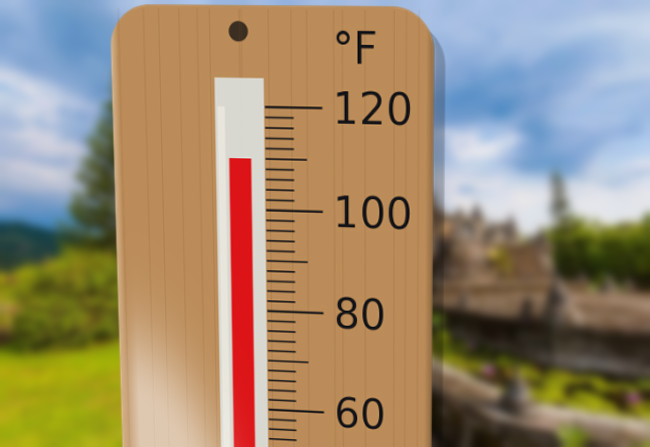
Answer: 110 °F
